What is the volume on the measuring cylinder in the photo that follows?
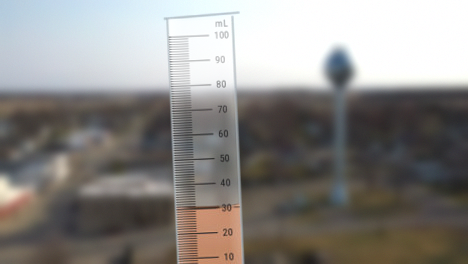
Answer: 30 mL
